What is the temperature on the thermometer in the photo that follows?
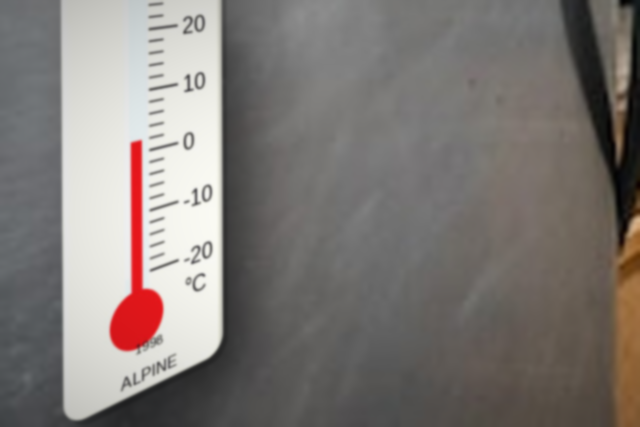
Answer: 2 °C
